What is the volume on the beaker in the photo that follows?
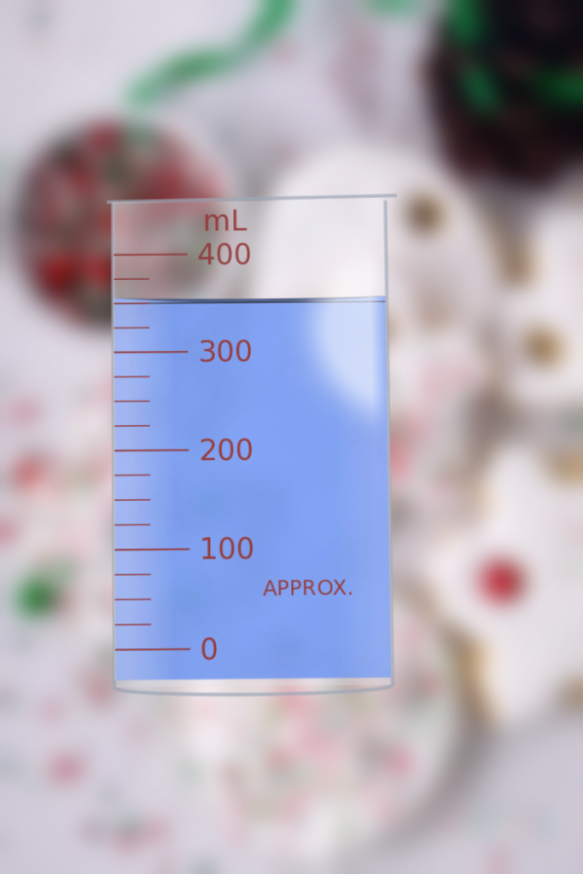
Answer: 350 mL
